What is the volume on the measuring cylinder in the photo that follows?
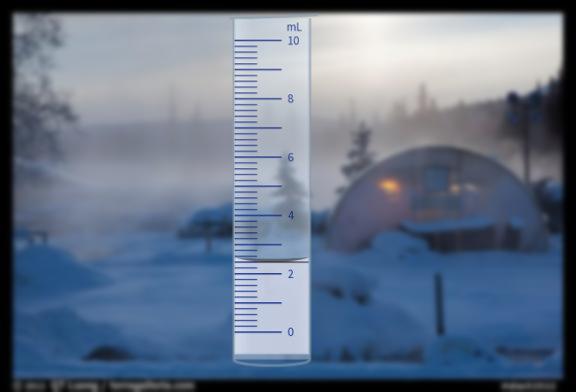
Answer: 2.4 mL
